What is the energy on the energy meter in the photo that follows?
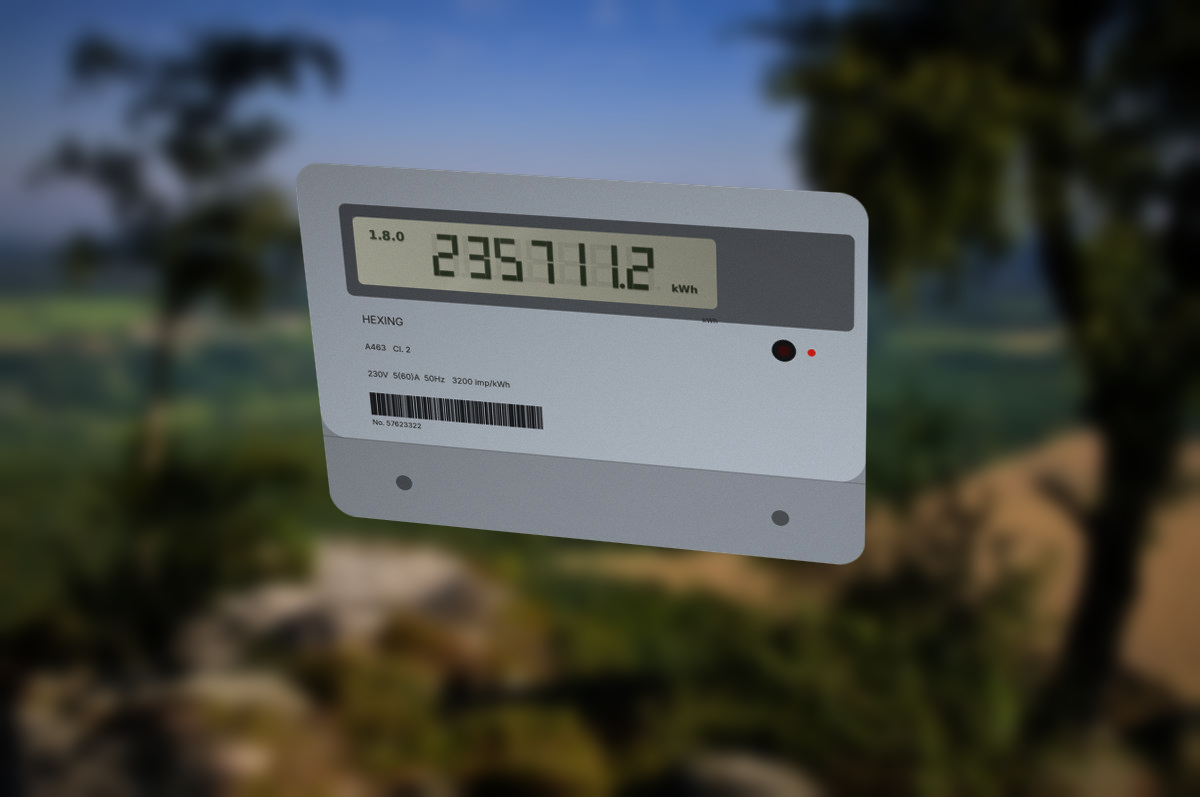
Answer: 235711.2 kWh
